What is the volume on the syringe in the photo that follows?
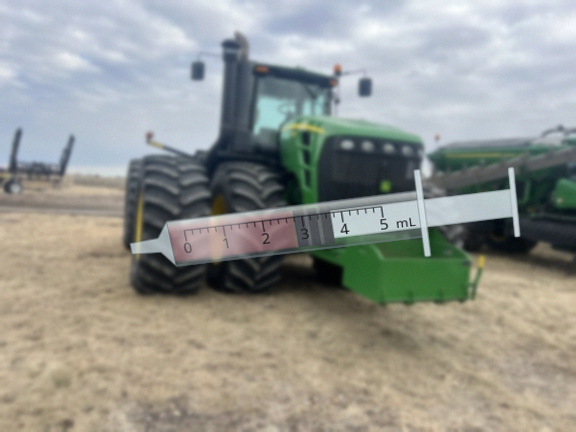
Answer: 2.8 mL
